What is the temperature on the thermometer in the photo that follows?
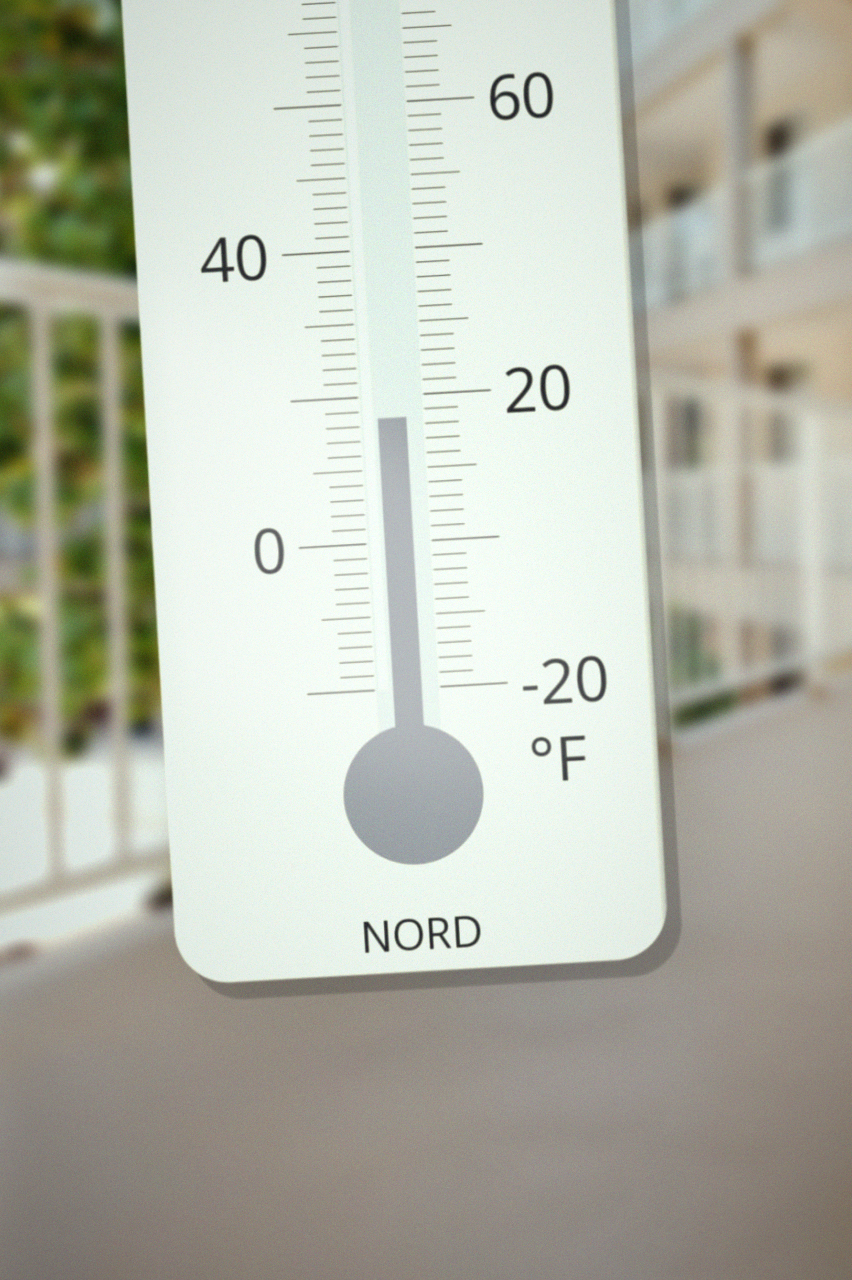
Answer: 17 °F
